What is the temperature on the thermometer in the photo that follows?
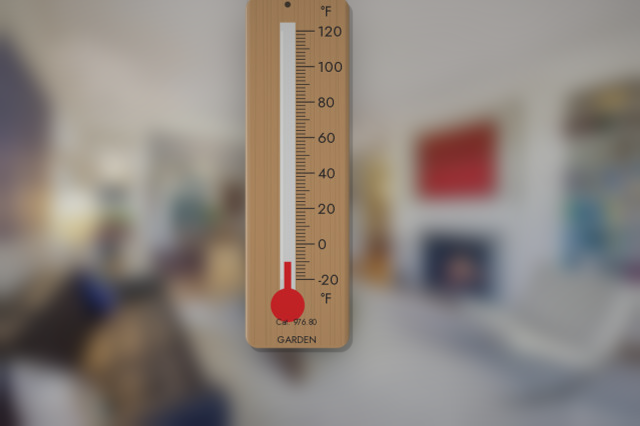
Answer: -10 °F
